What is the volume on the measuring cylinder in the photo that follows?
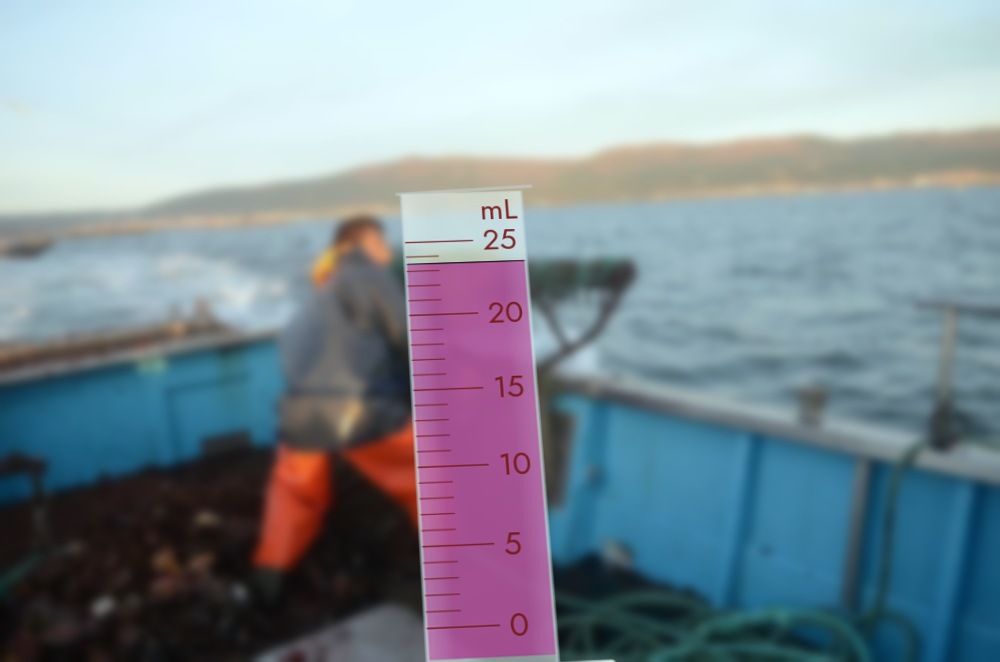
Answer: 23.5 mL
